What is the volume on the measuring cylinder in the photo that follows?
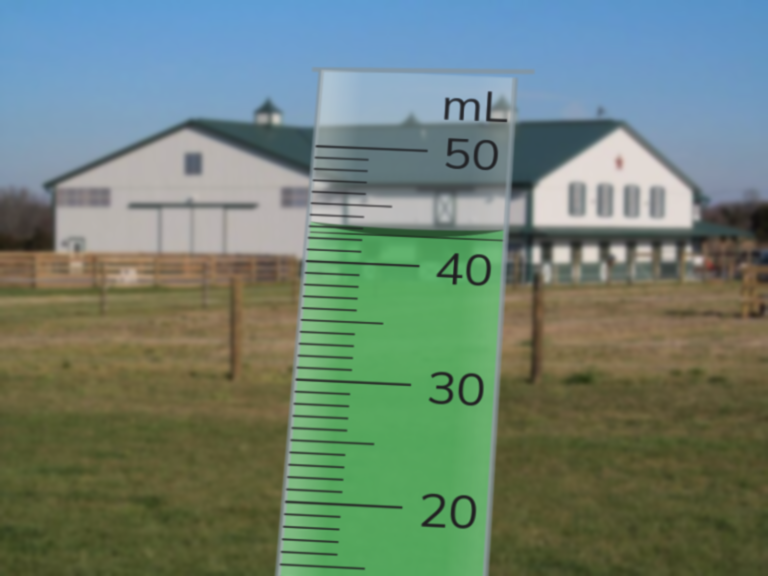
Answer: 42.5 mL
